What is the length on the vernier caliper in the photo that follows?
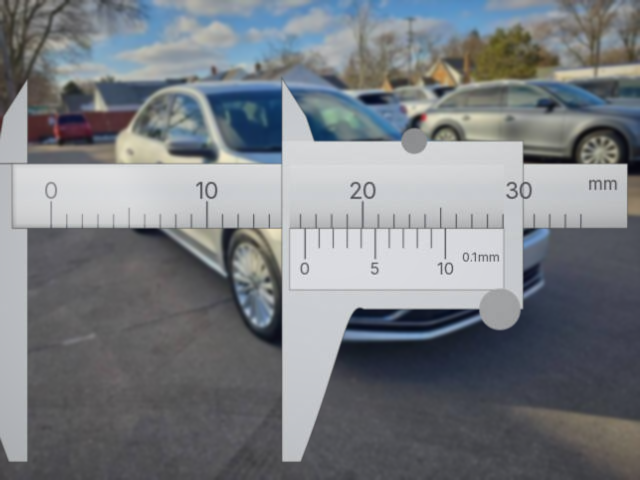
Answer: 16.3 mm
